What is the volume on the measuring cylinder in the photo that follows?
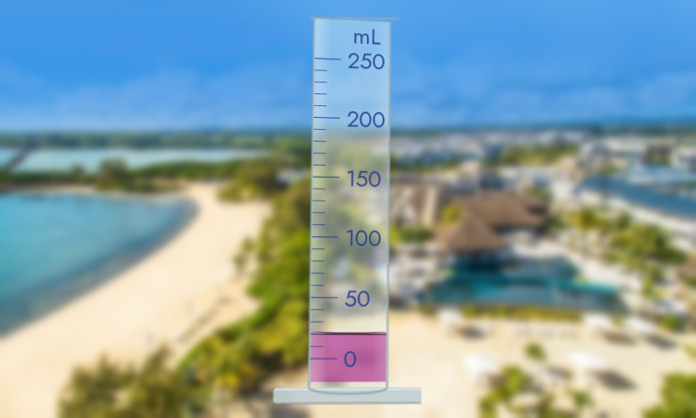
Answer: 20 mL
